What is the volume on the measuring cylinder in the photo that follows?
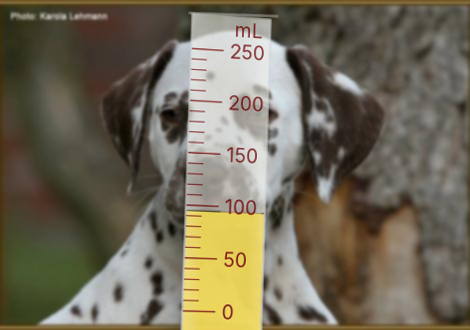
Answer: 95 mL
